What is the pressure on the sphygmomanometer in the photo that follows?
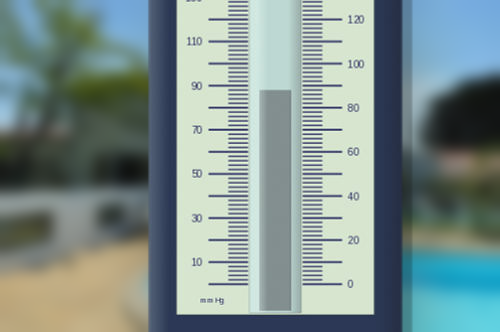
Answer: 88 mmHg
